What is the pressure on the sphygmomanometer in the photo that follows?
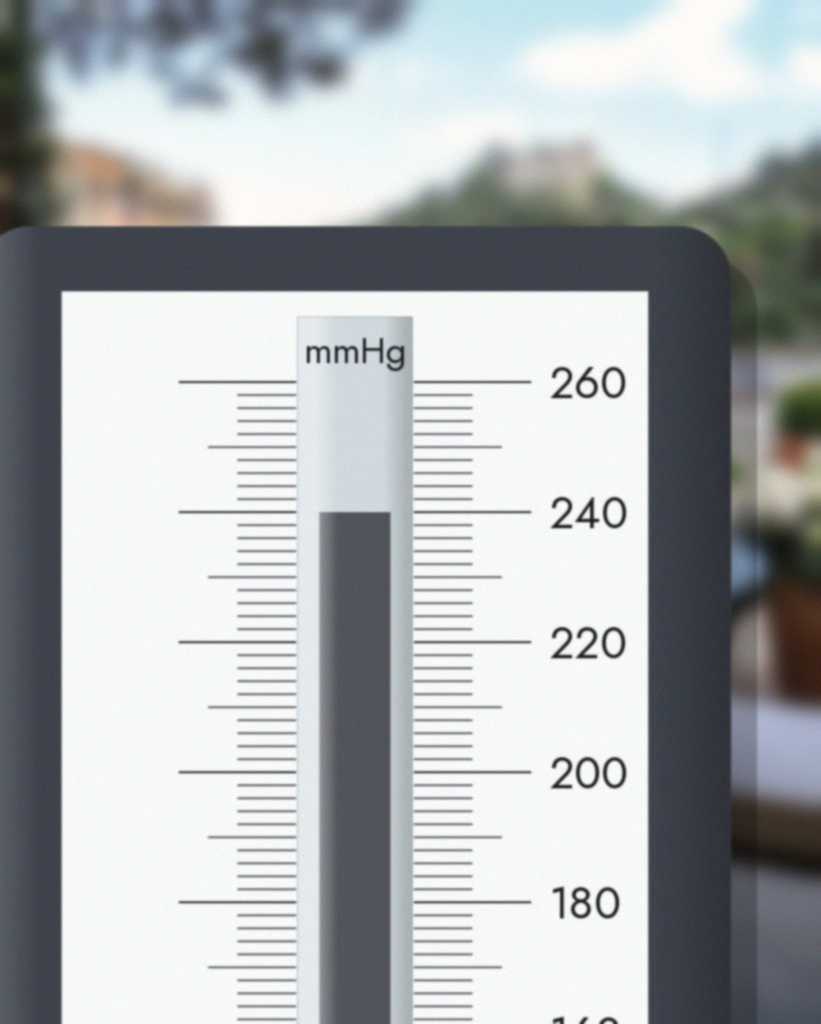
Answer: 240 mmHg
